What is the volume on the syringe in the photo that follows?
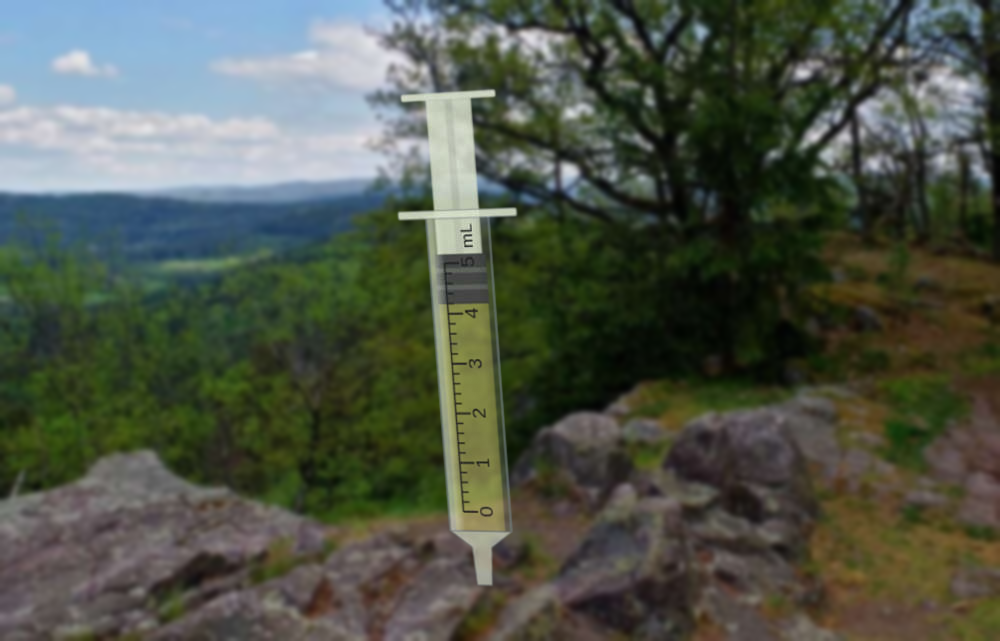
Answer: 4.2 mL
